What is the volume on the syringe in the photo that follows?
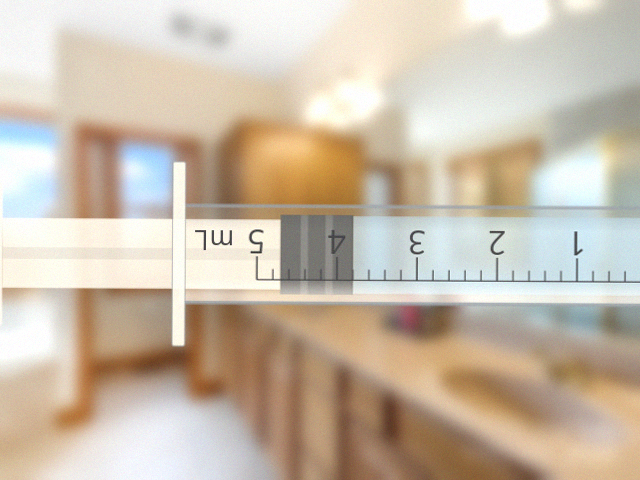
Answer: 3.8 mL
